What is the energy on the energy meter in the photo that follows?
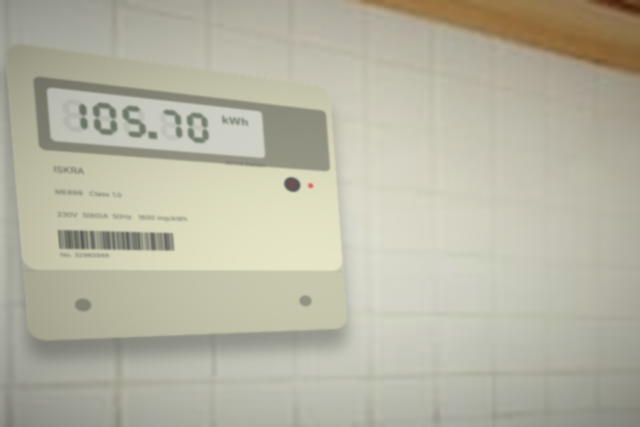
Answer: 105.70 kWh
